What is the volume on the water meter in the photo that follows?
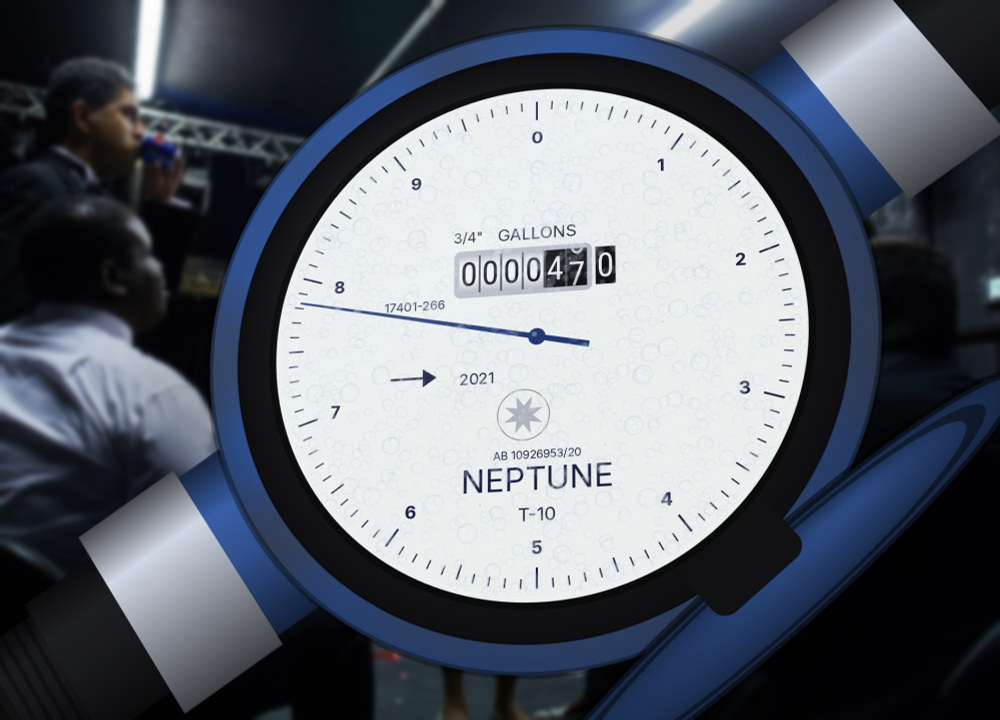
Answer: 467.8 gal
